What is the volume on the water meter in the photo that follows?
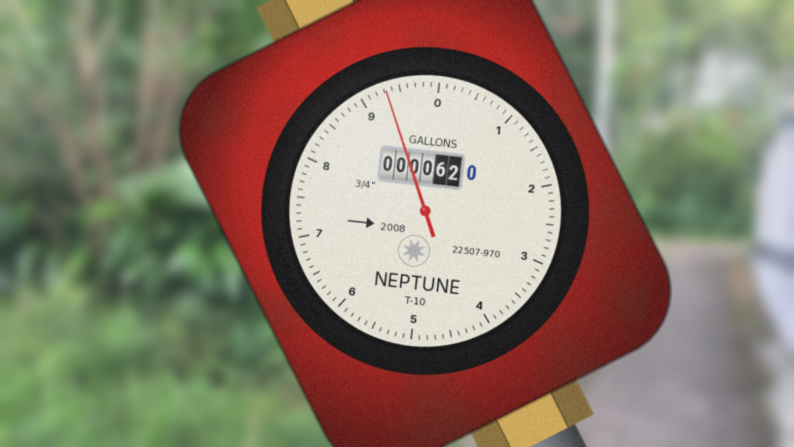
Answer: 619.3 gal
